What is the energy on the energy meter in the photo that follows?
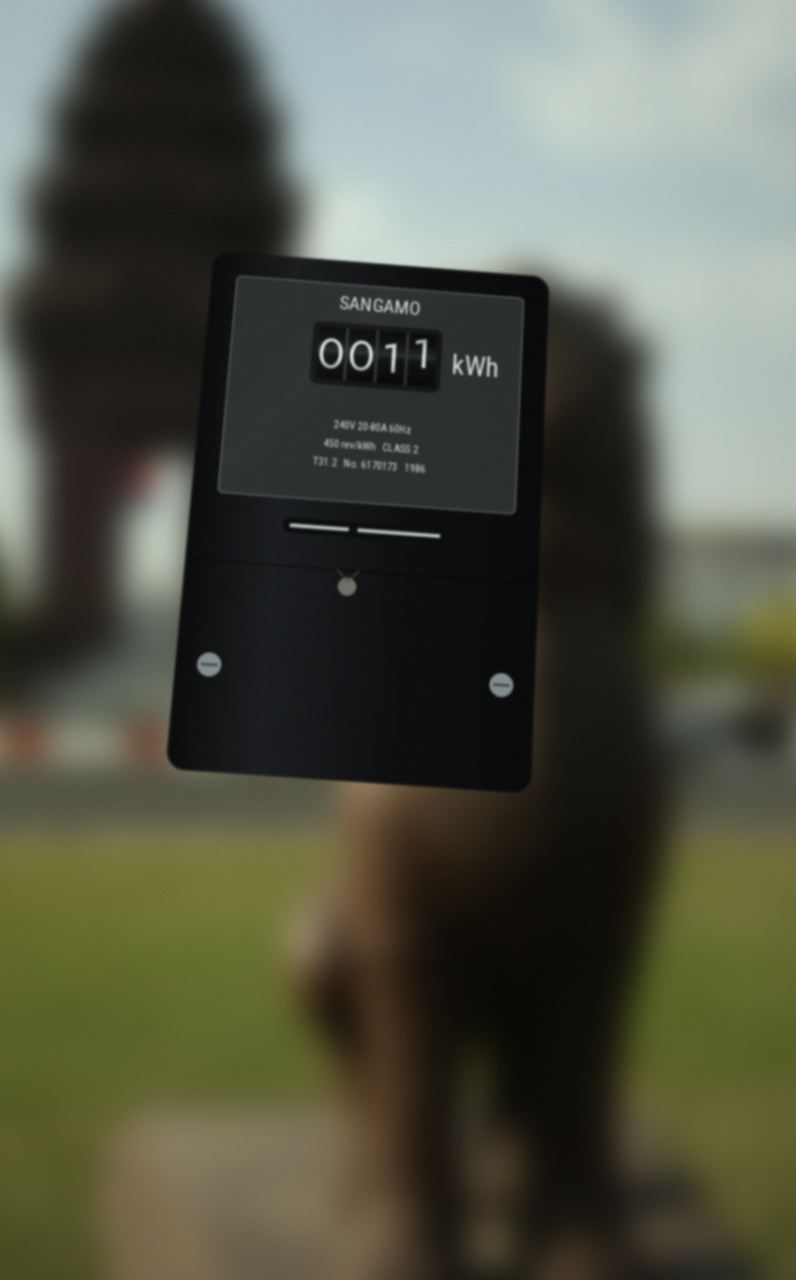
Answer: 11 kWh
